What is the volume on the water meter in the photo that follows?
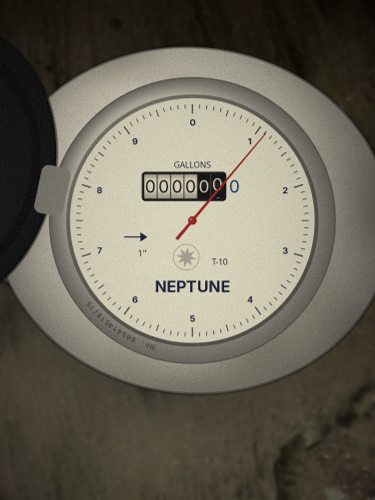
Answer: 1.1 gal
